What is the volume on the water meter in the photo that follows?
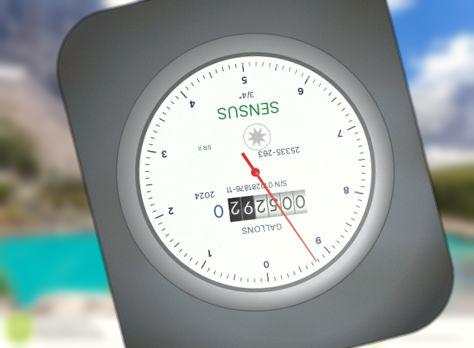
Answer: 52919.2 gal
